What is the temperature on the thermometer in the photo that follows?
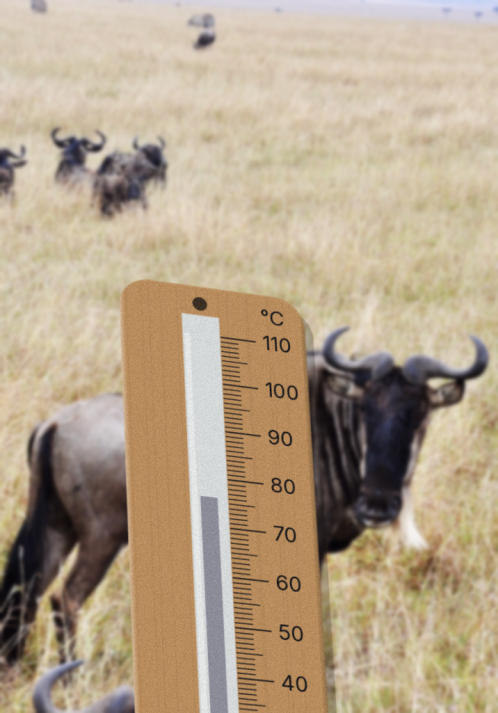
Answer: 76 °C
